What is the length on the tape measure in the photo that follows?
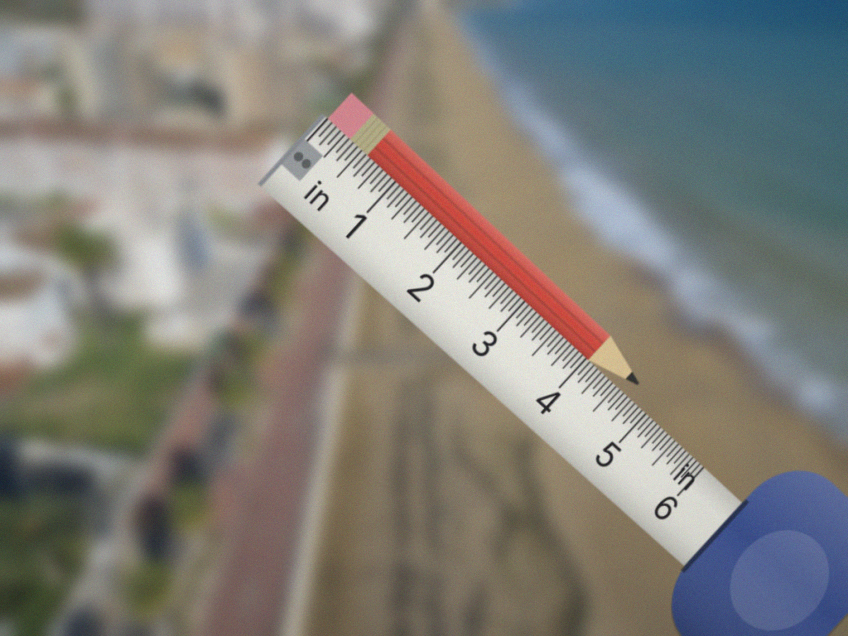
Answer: 4.6875 in
